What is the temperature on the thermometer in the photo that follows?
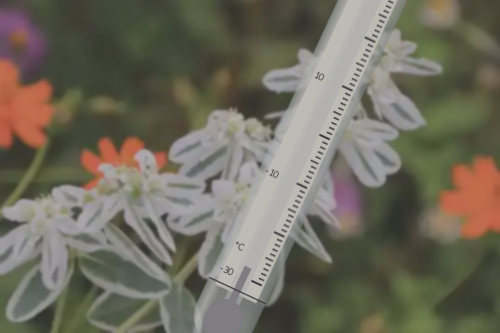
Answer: -28 °C
